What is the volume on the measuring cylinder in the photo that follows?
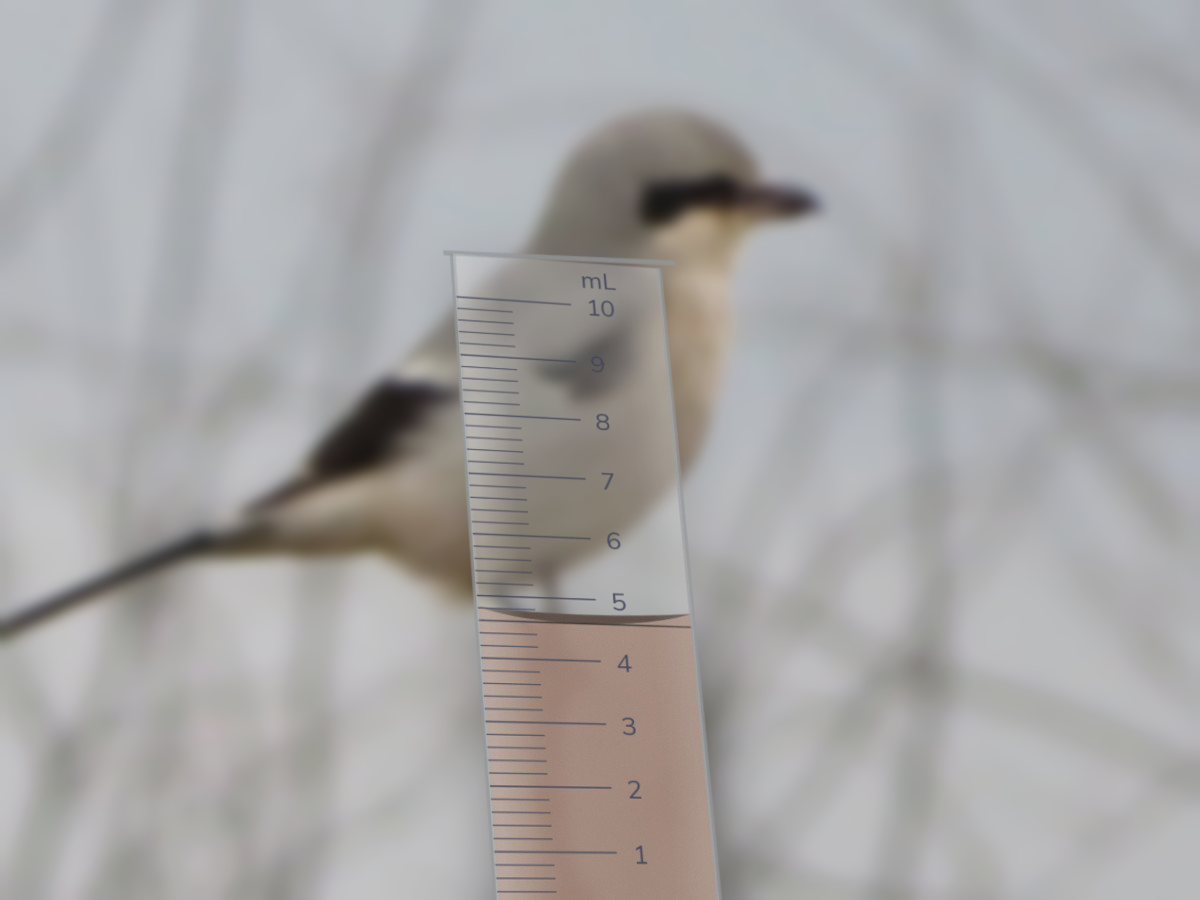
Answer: 4.6 mL
